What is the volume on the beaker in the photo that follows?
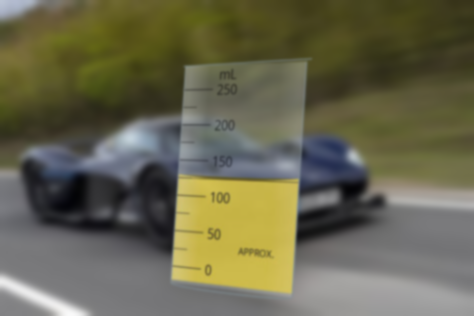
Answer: 125 mL
